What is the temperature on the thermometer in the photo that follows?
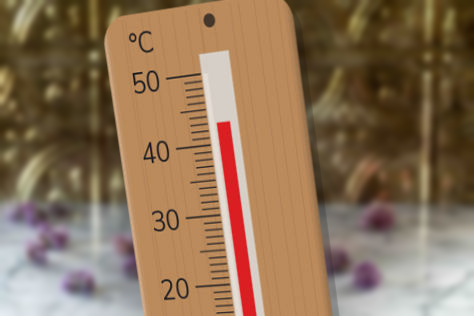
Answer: 43 °C
